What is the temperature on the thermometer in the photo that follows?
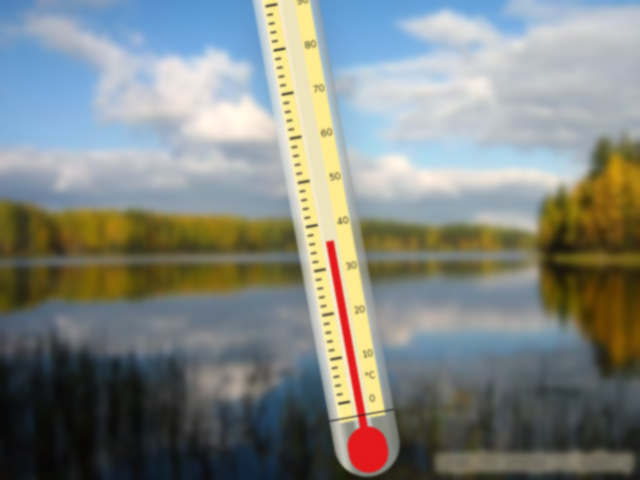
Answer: 36 °C
